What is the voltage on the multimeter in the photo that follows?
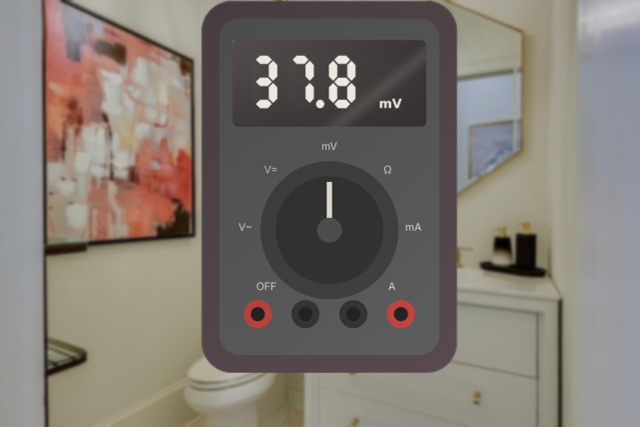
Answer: 37.8 mV
